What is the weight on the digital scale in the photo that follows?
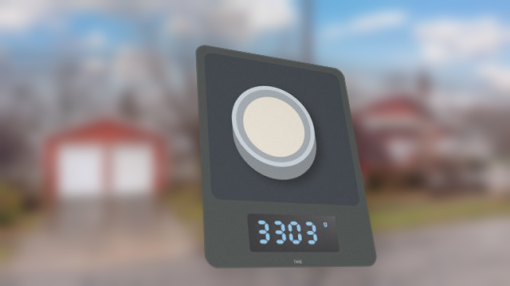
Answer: 3303 g
